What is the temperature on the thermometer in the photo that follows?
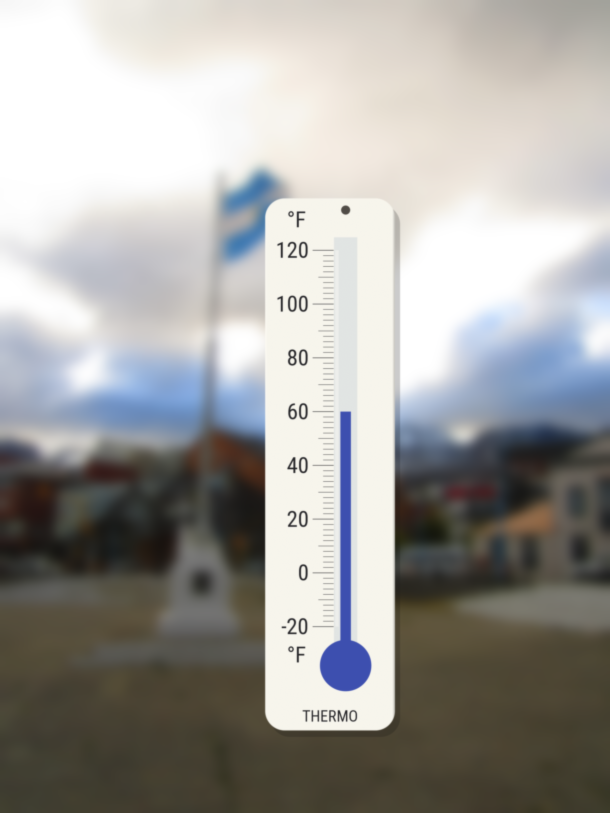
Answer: 60 °F
